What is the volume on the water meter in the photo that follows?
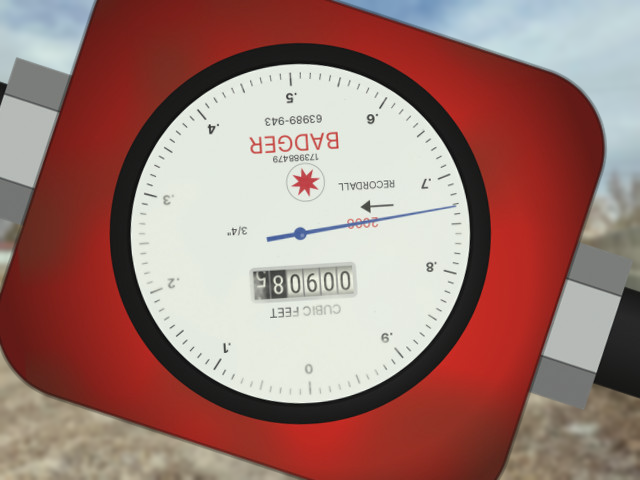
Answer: 9084.73 ft³
